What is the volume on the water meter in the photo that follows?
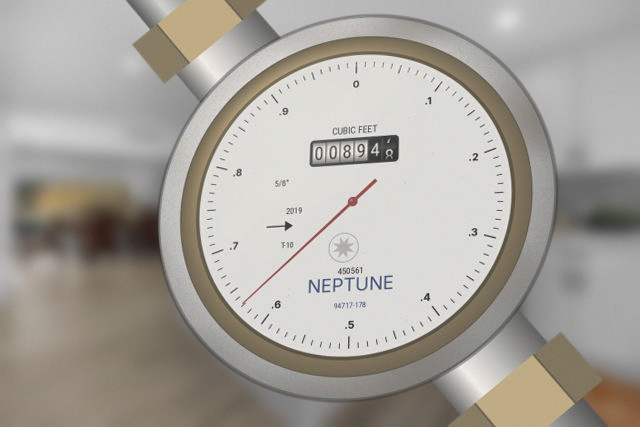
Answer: 8947.63 ft³
